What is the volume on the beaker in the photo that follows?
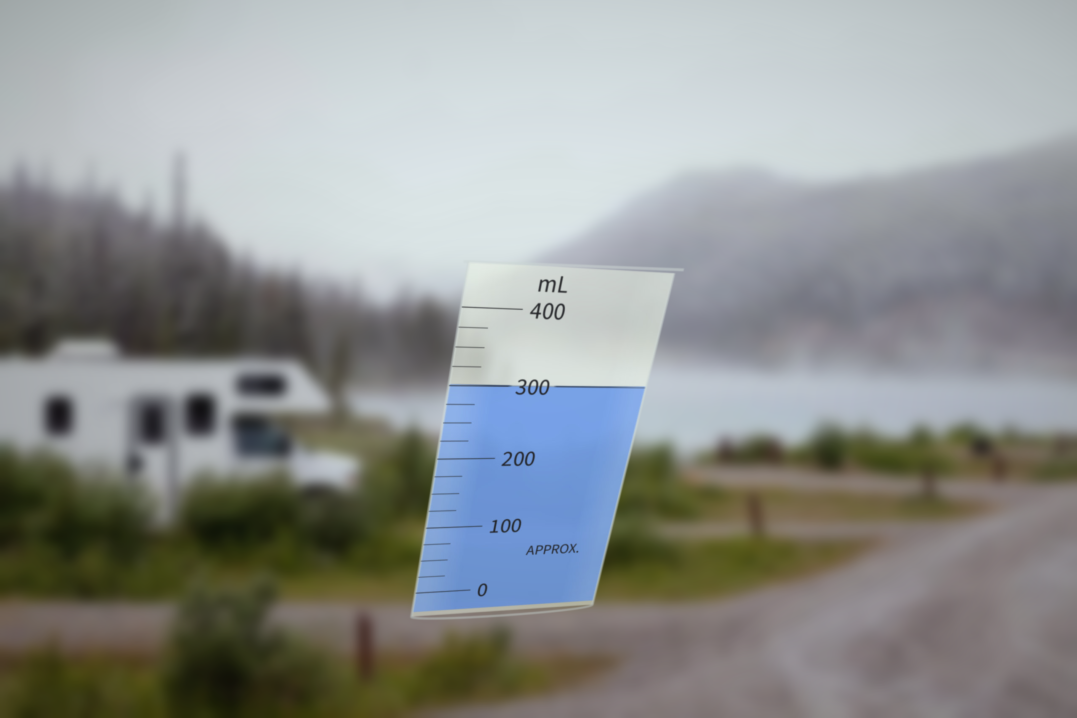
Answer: 300 mL
